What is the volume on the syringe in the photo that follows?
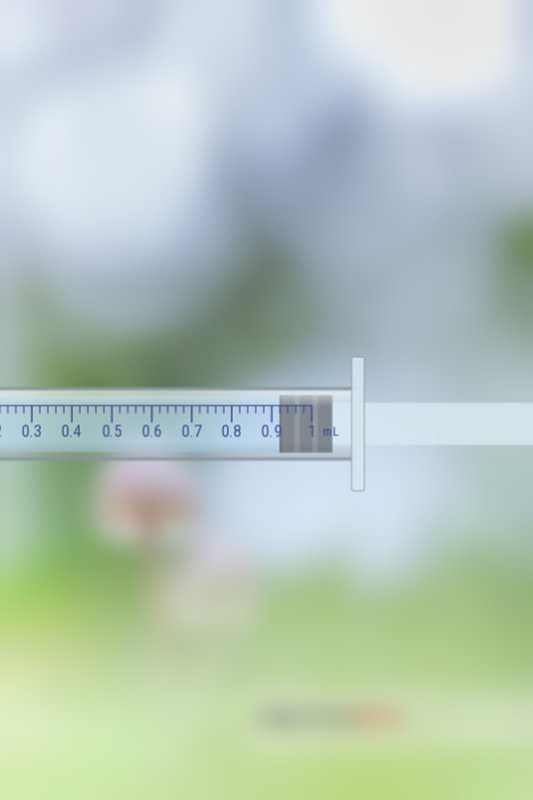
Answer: 0.92 mL
